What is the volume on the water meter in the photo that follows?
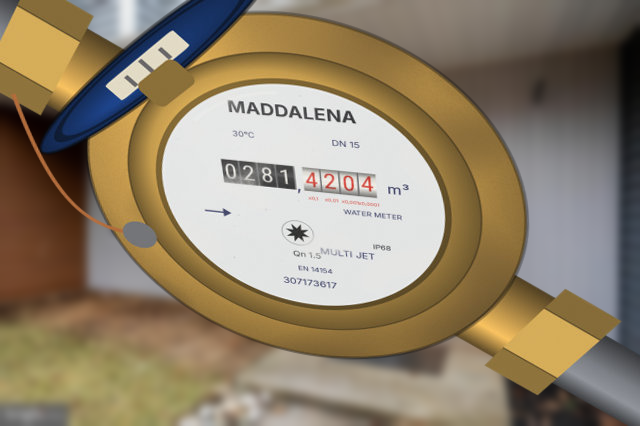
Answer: 281.4204 m³
